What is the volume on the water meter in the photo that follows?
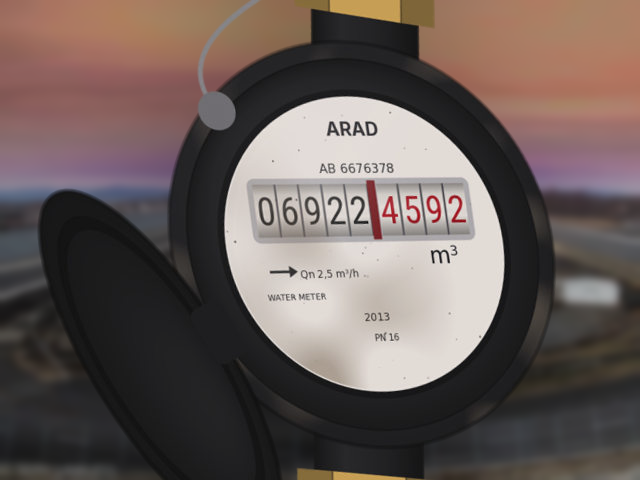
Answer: 6922.4592 m³
